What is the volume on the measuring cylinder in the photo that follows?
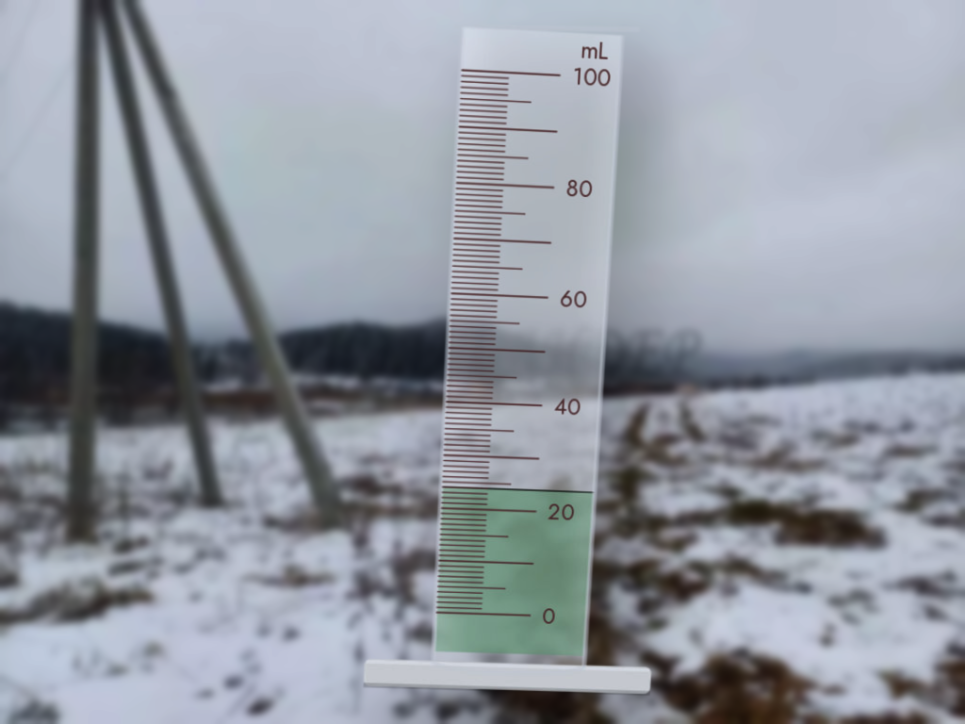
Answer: 24 mL
